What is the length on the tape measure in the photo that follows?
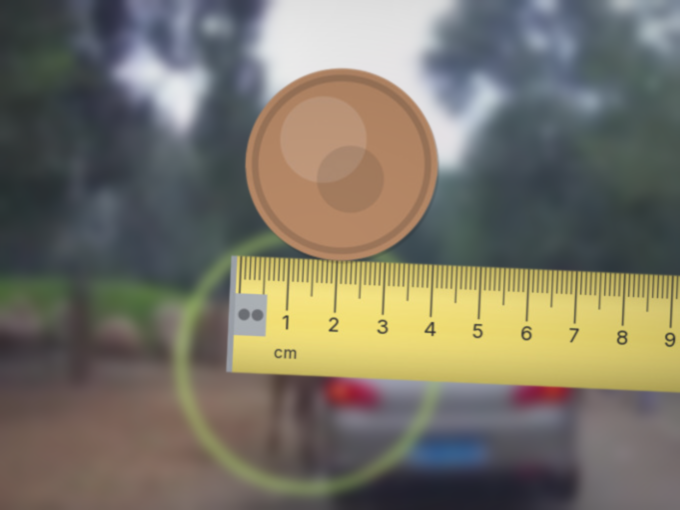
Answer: 4 cm
